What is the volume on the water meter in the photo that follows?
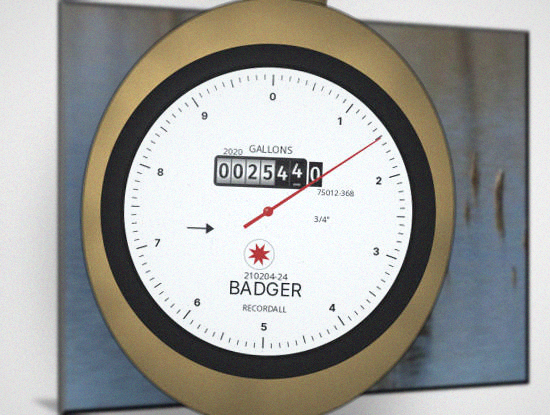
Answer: 25441.5 gal
